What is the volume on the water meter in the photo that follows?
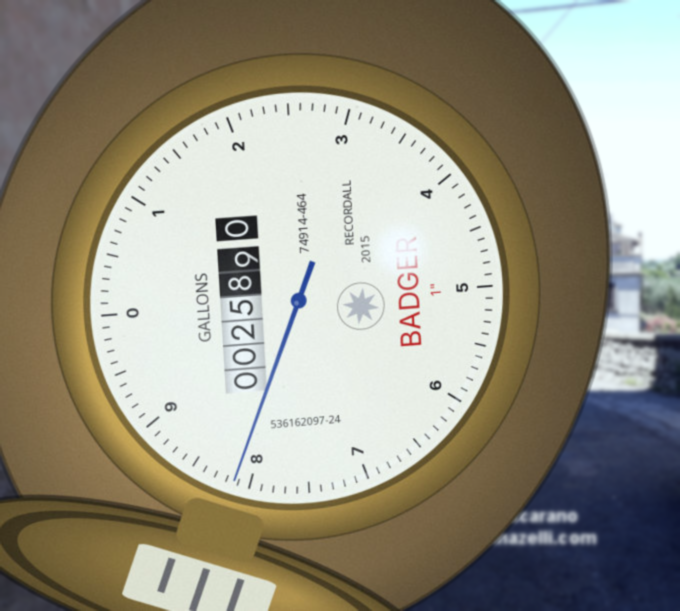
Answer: 25888.1 gal
